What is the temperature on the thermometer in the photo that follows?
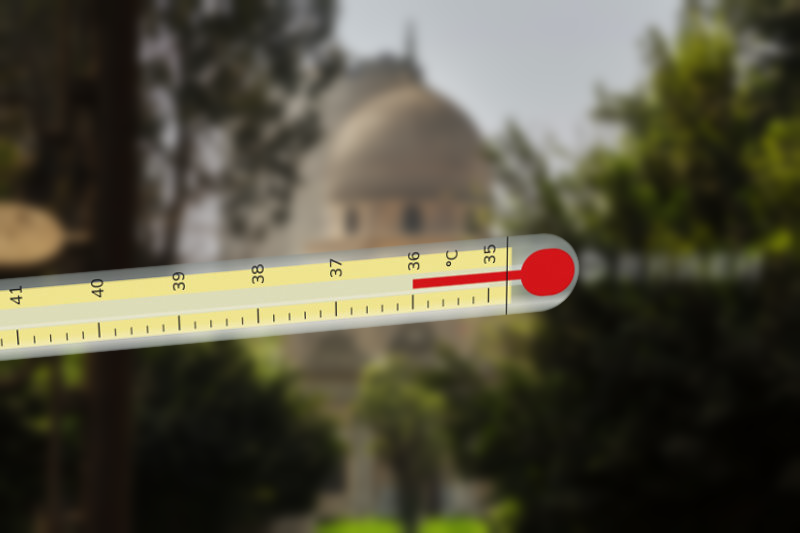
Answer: 36 °C
